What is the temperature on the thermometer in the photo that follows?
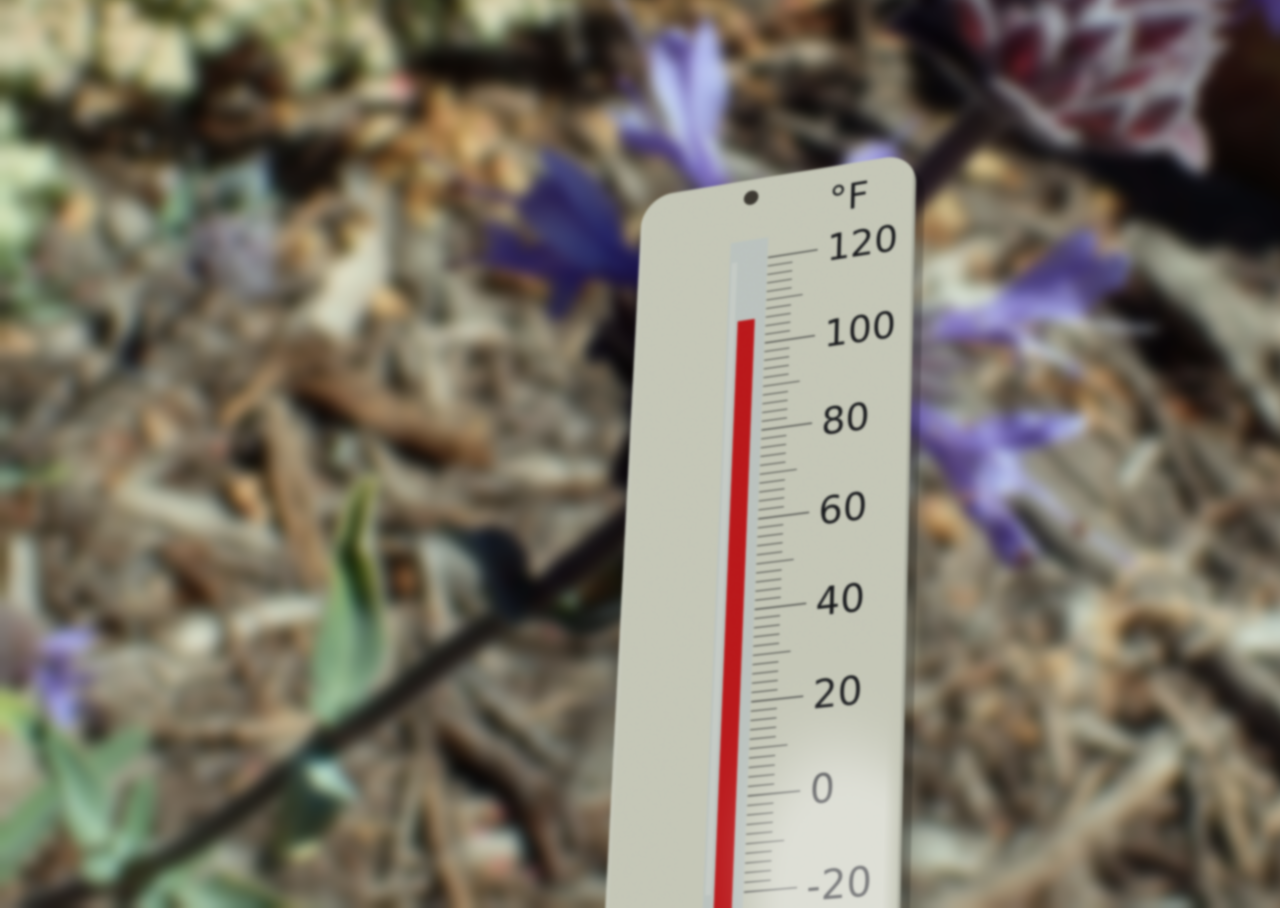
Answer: 106 °F
